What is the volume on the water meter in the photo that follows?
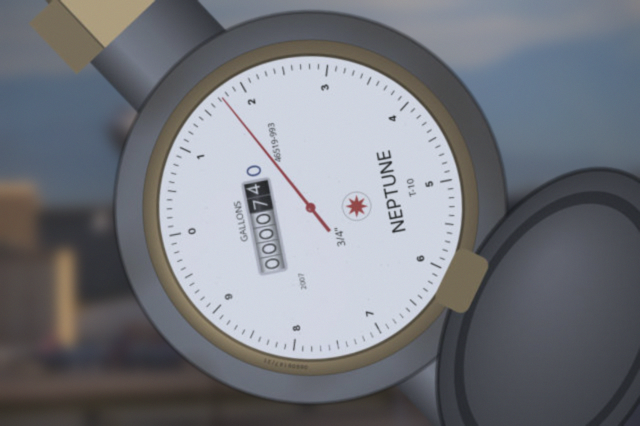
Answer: 741.7 gal
